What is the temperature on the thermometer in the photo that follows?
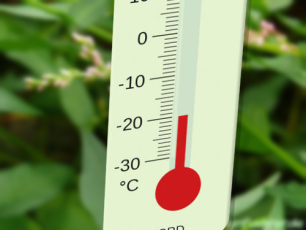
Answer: -20 °C
